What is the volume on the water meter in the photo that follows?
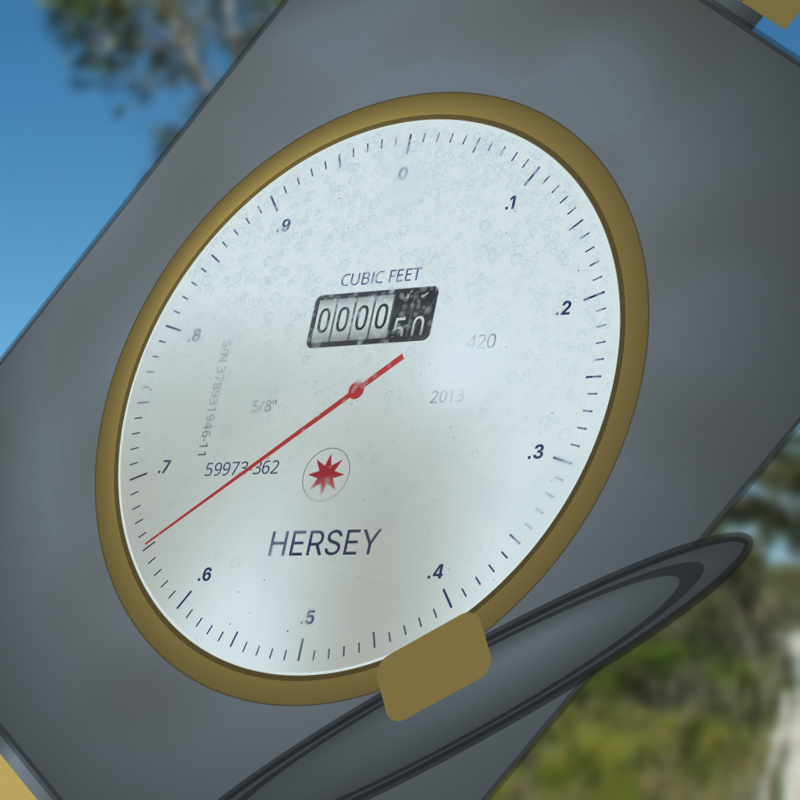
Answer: 49.65 ft³
